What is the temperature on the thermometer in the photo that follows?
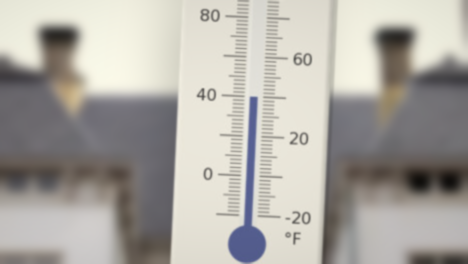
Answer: 40 °F
